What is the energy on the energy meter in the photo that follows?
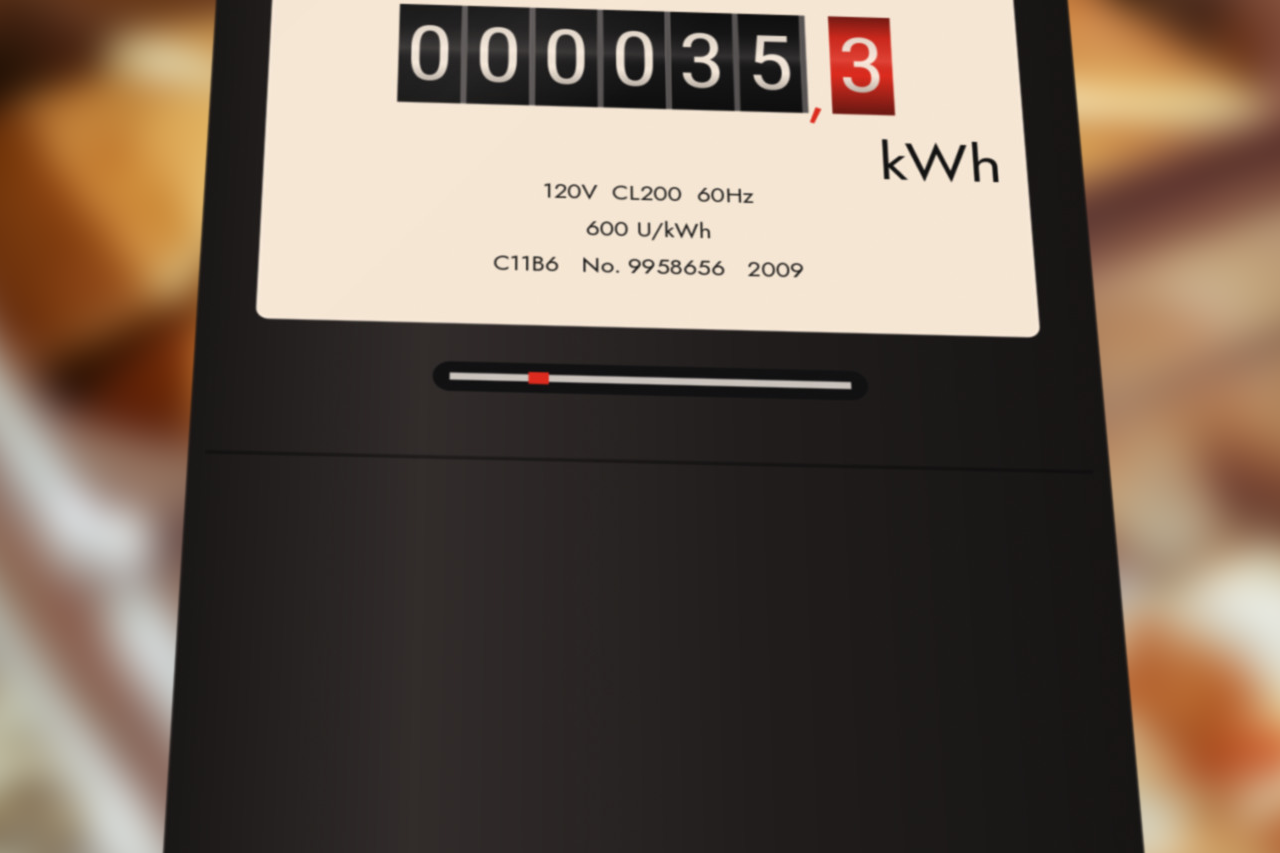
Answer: 35.3 kWh
